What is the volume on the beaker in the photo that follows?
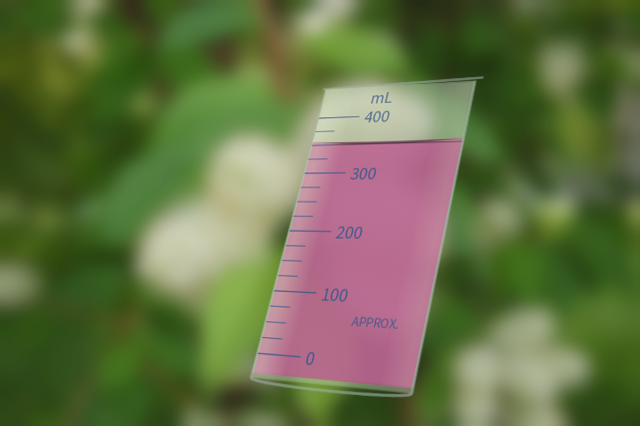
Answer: 350 mL
